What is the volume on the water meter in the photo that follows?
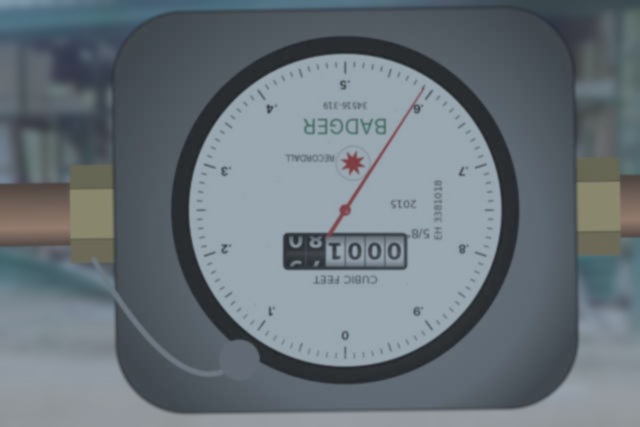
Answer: 179.59 ft³
